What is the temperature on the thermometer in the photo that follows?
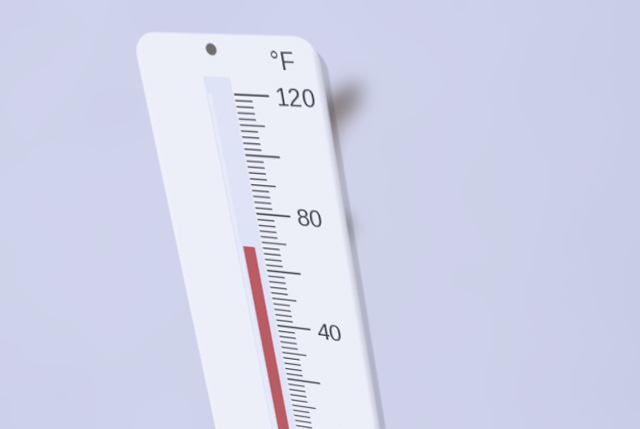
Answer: 68 °F
